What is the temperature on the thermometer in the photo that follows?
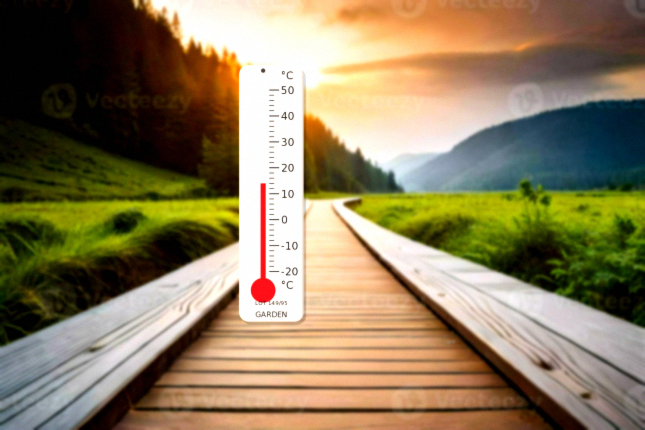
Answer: 14 °C
